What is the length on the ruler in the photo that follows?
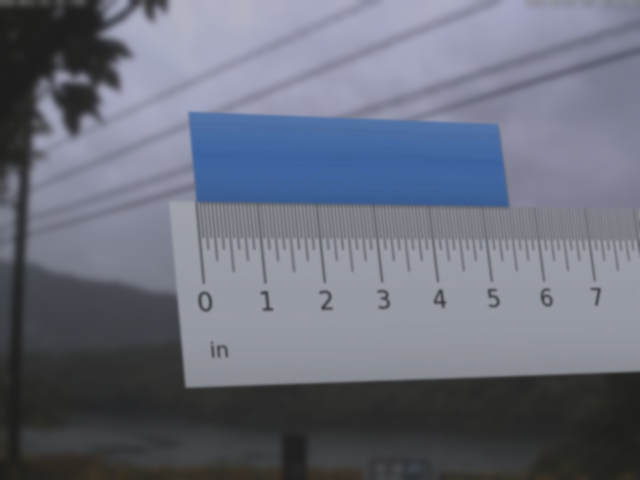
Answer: 5.5 in
